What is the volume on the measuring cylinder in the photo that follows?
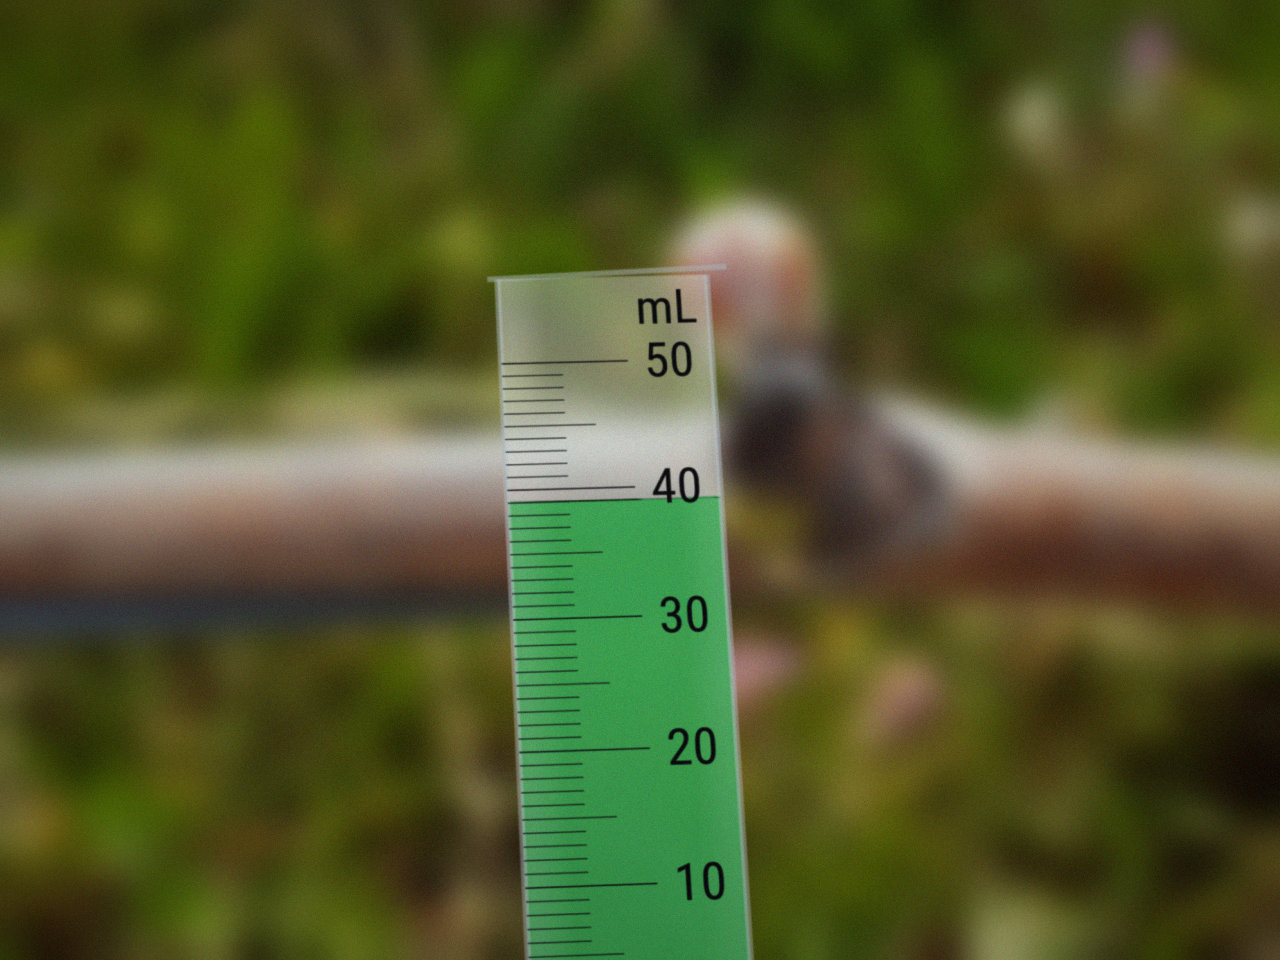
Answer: 39 mL
